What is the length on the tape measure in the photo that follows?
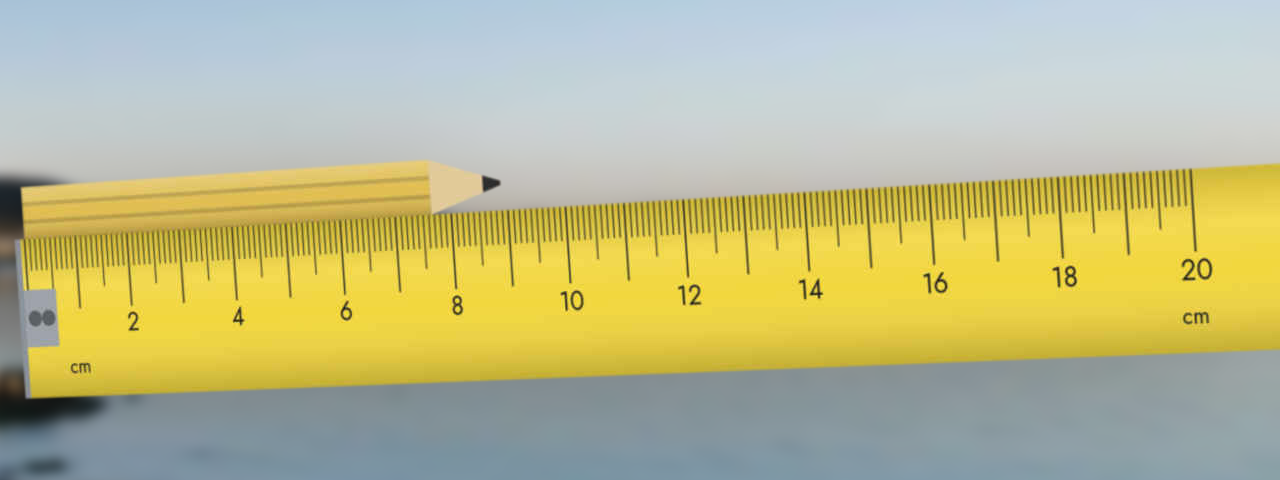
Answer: 8.9 cm
